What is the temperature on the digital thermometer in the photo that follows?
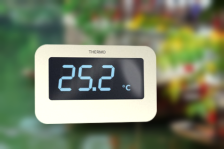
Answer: 25.2 °C
